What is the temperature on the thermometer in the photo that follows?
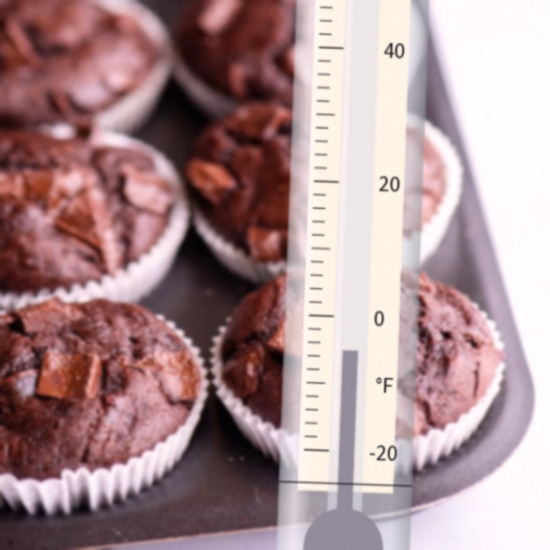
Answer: -5 °F
